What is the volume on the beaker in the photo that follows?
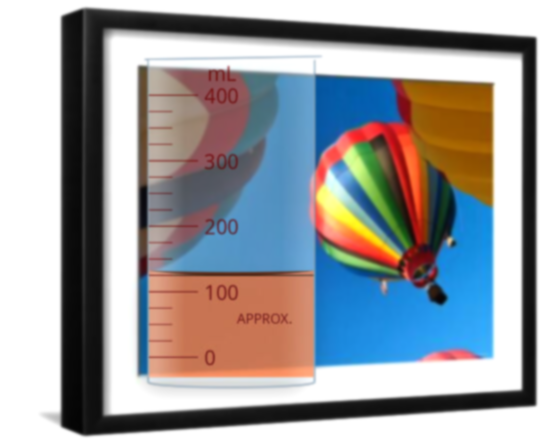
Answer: 125 mL
